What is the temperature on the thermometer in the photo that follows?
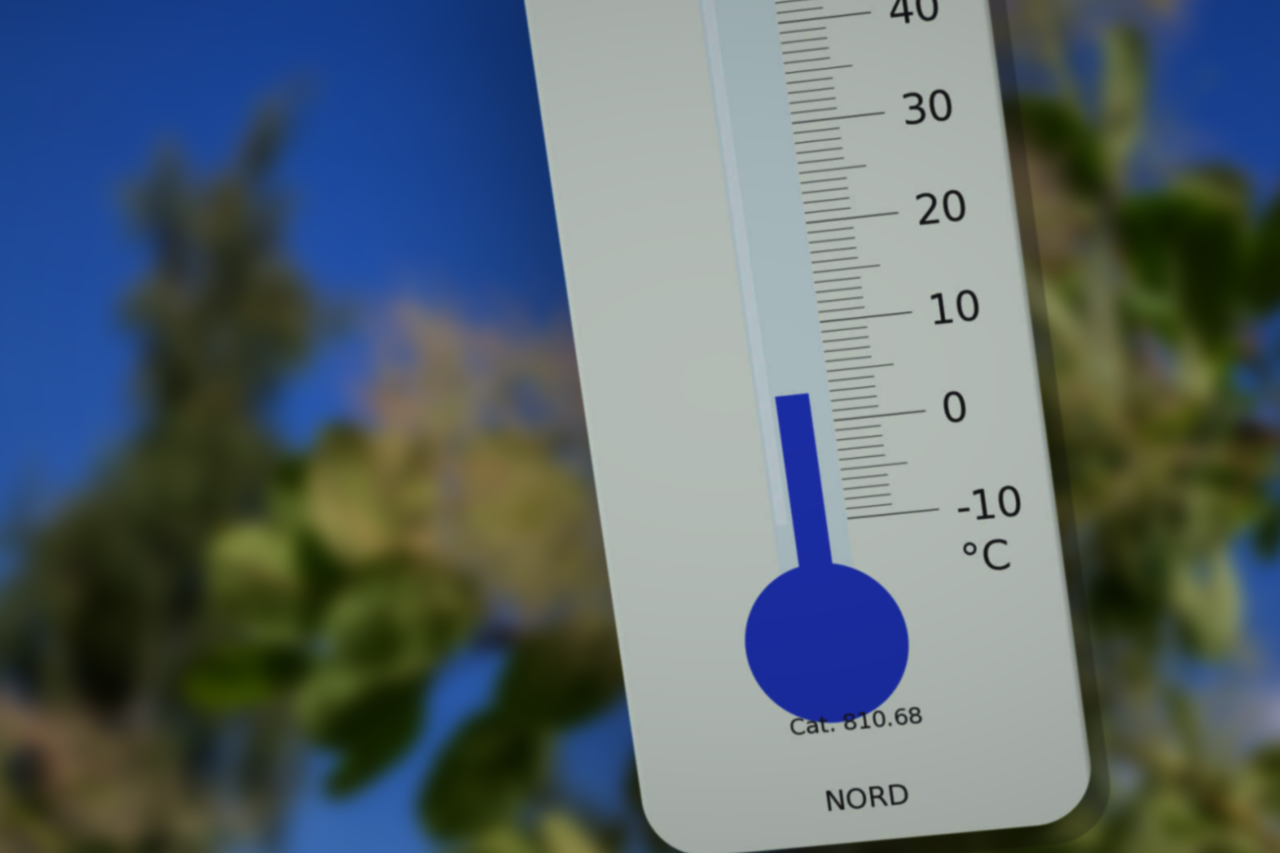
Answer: 3 °C
